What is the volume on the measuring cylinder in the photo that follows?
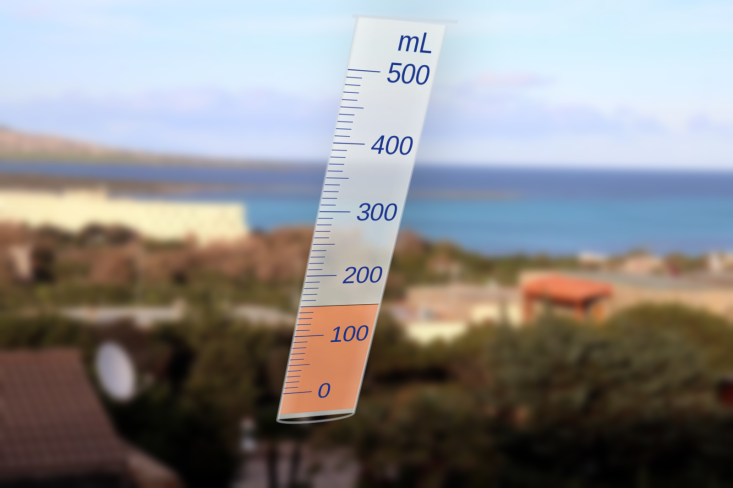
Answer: 150 mL
